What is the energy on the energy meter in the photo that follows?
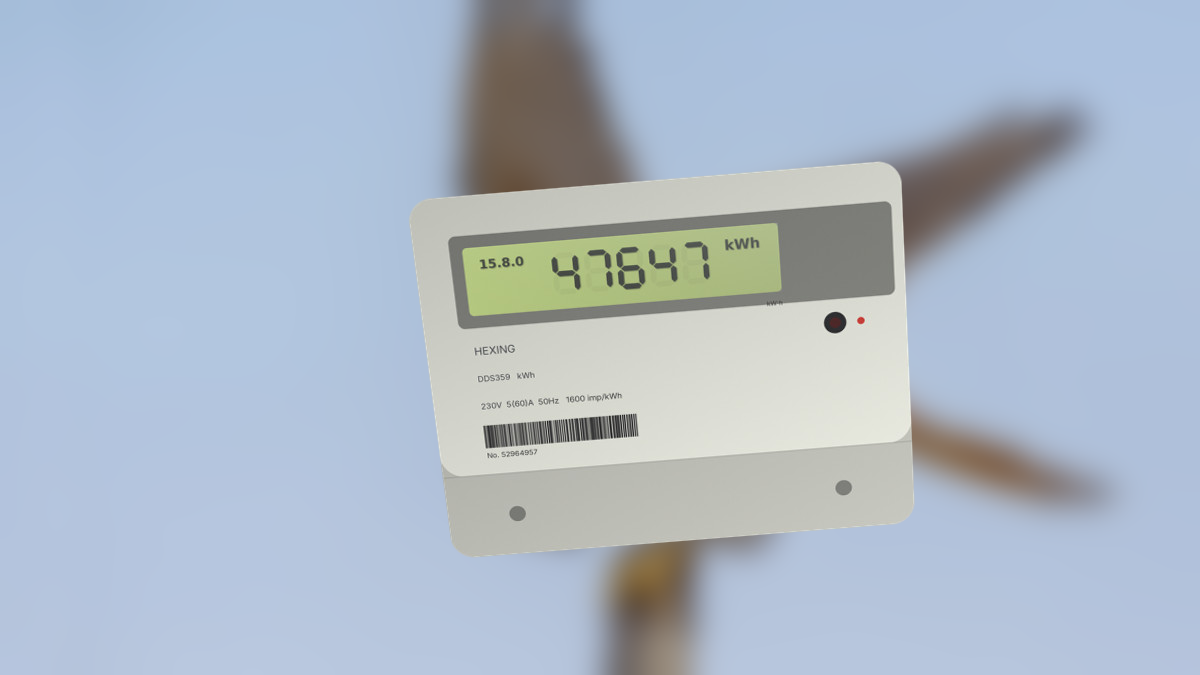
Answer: 47647 kWh
